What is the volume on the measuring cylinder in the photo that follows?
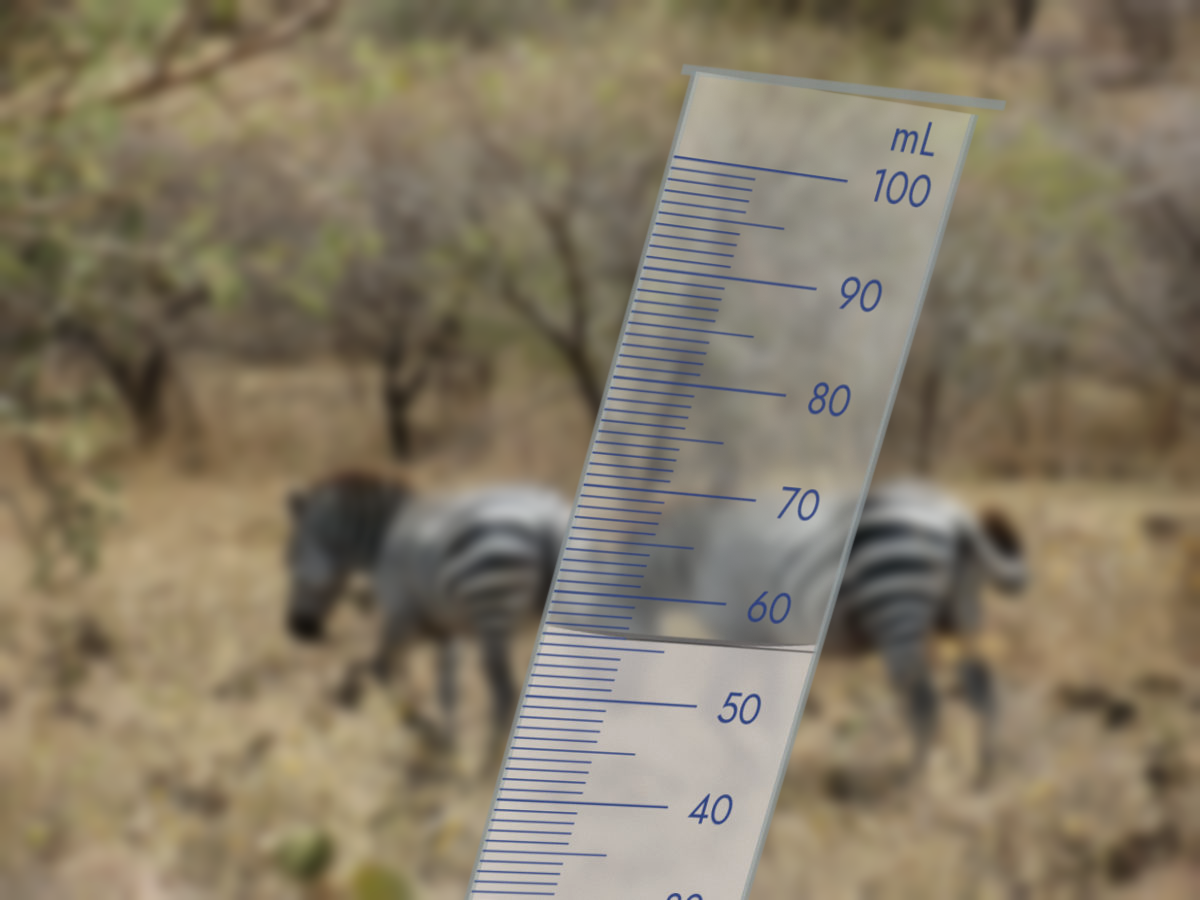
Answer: 56 mL
